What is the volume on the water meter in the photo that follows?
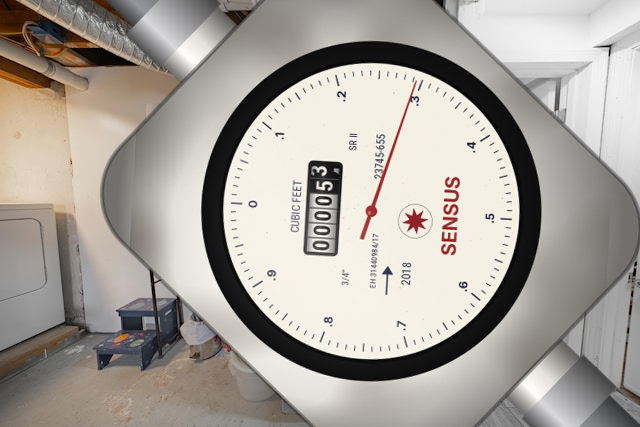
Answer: 53.29 ft³
